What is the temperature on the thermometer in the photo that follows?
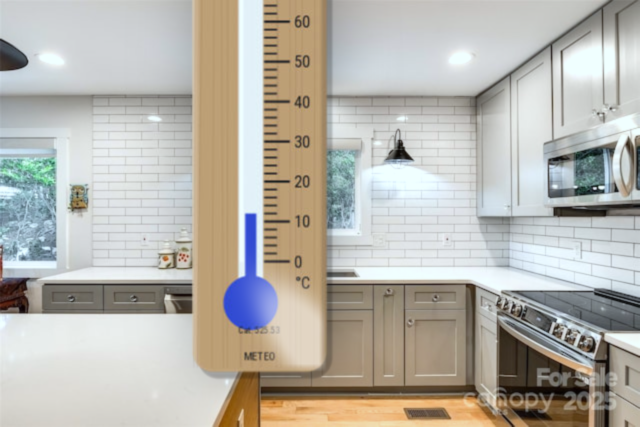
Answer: 12 °C
